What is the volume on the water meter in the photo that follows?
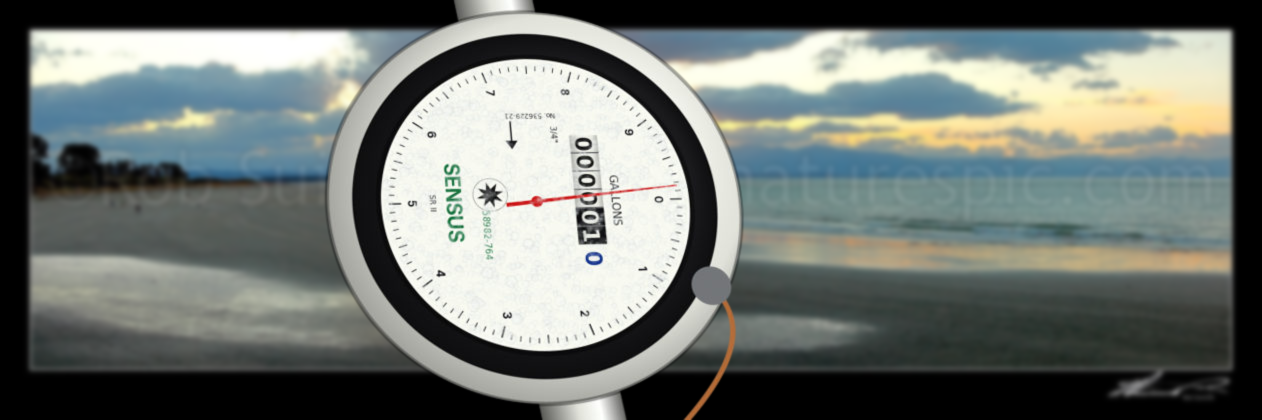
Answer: 9.8 gal
